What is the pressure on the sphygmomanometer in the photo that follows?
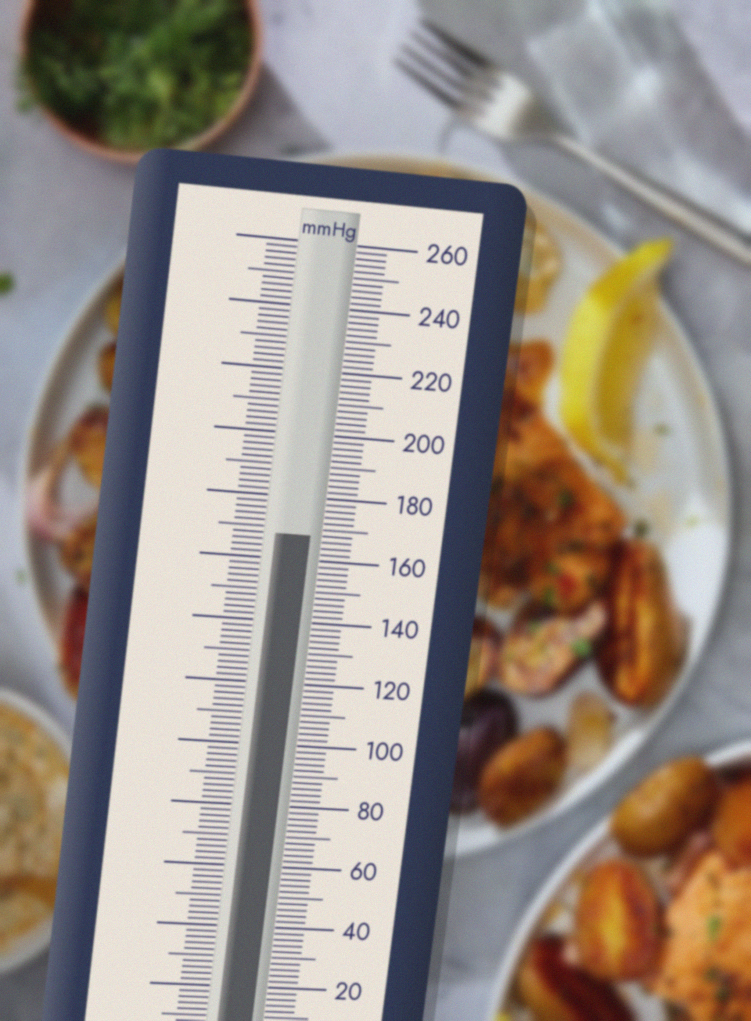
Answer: 168 mmHg
